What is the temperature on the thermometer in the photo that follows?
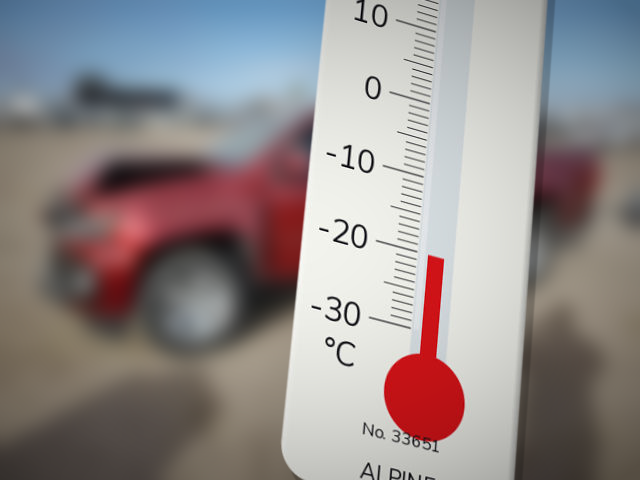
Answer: -20 °C
